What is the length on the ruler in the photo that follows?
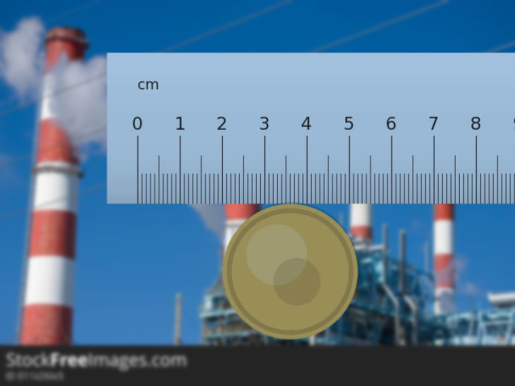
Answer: 3.2 cm
